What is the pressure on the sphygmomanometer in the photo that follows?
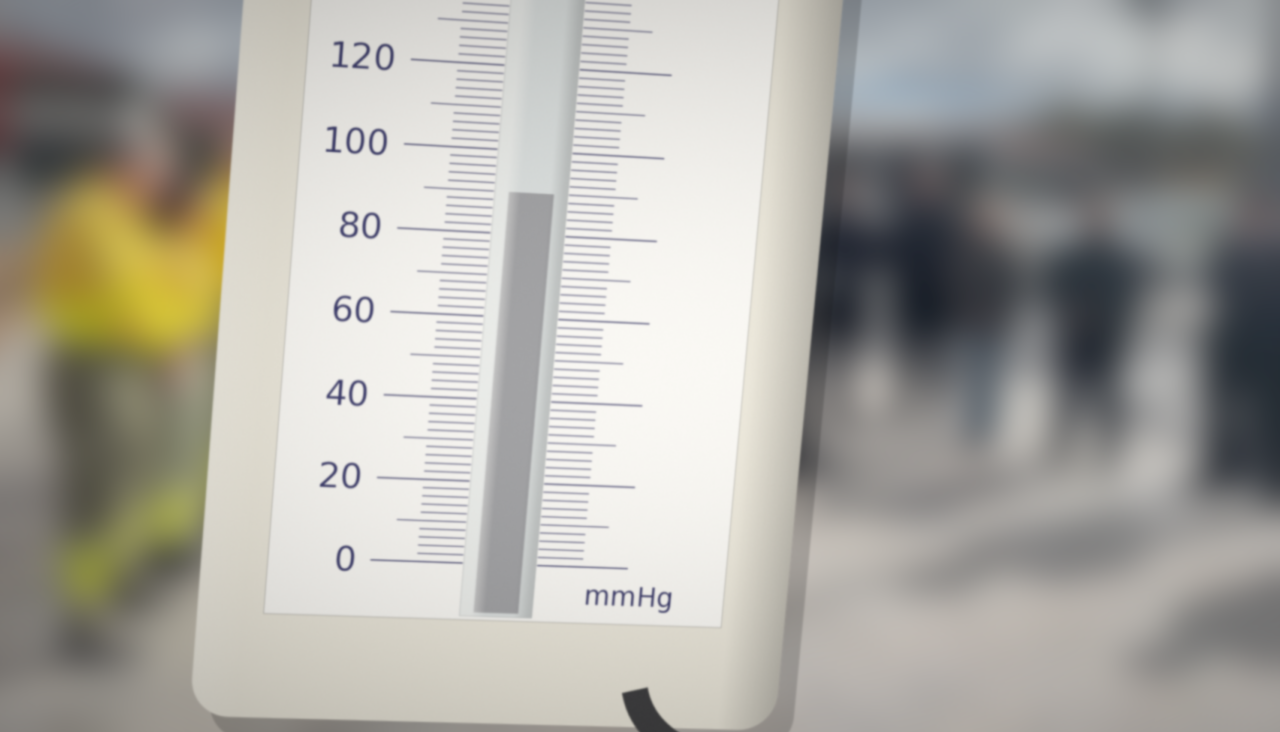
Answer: 90 mmHg
